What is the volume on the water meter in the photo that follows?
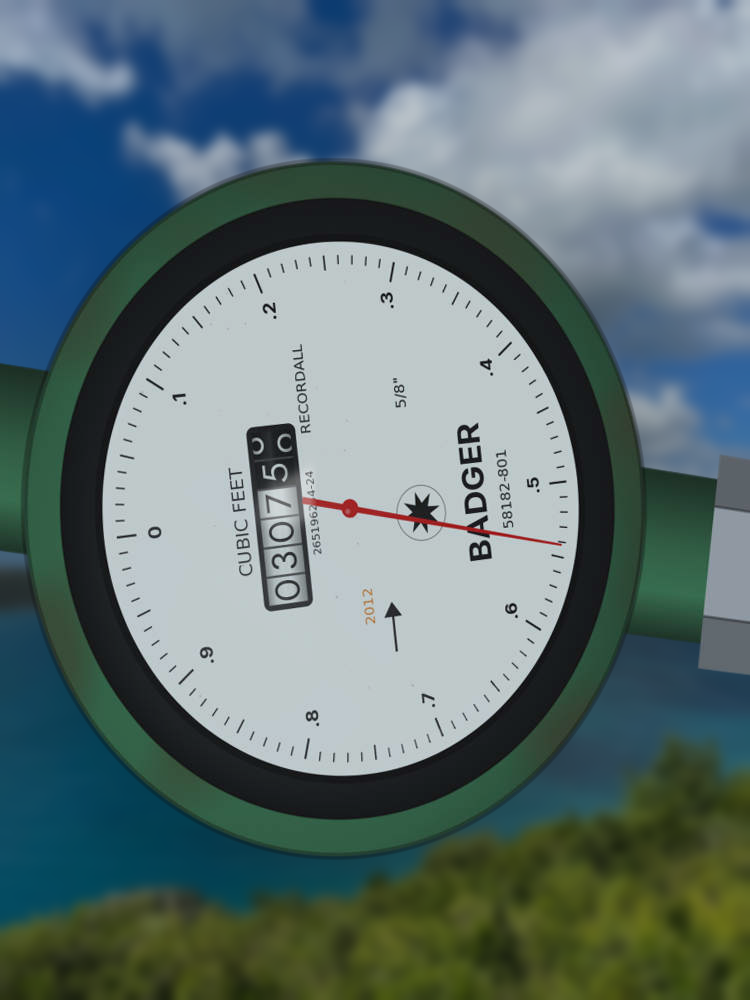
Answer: 30758.54 ft³
